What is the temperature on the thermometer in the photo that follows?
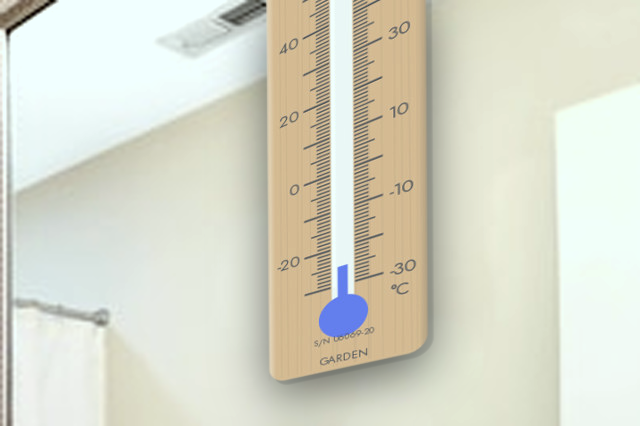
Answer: -25 °C
